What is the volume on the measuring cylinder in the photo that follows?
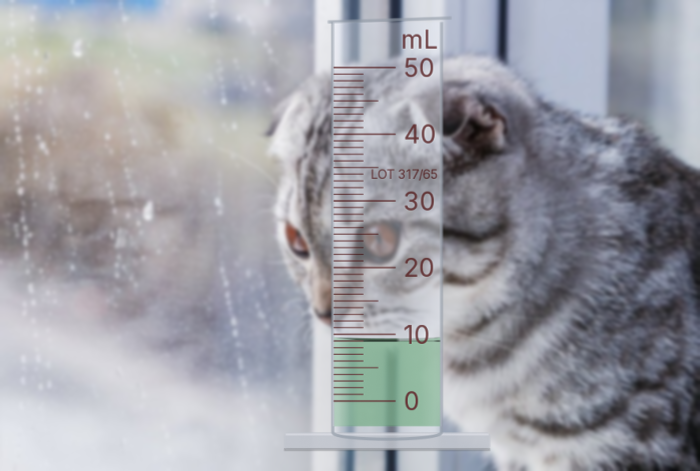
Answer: 9 mL
